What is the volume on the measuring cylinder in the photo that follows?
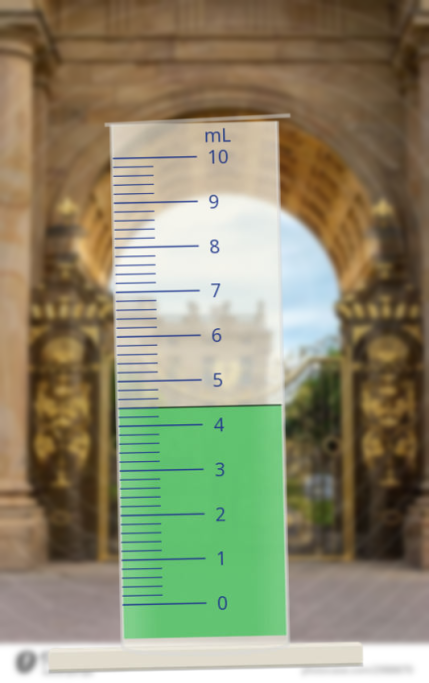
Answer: 4.4 mL
